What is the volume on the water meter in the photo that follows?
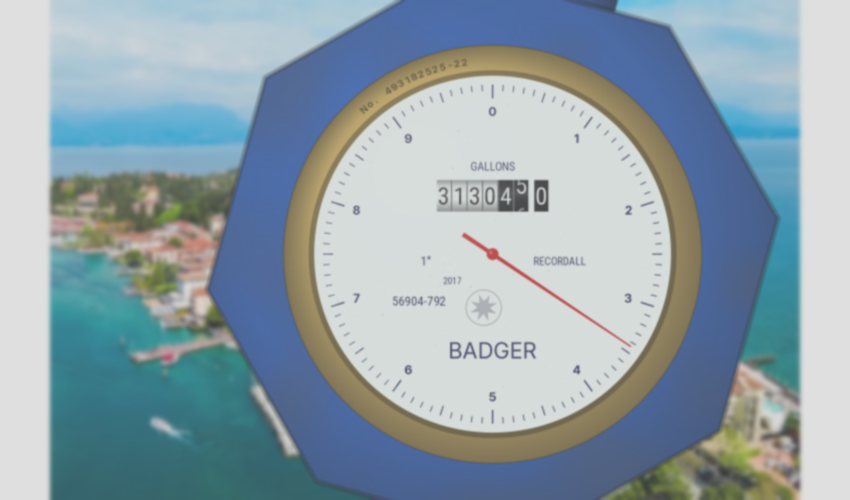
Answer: 3130453.4 gal
